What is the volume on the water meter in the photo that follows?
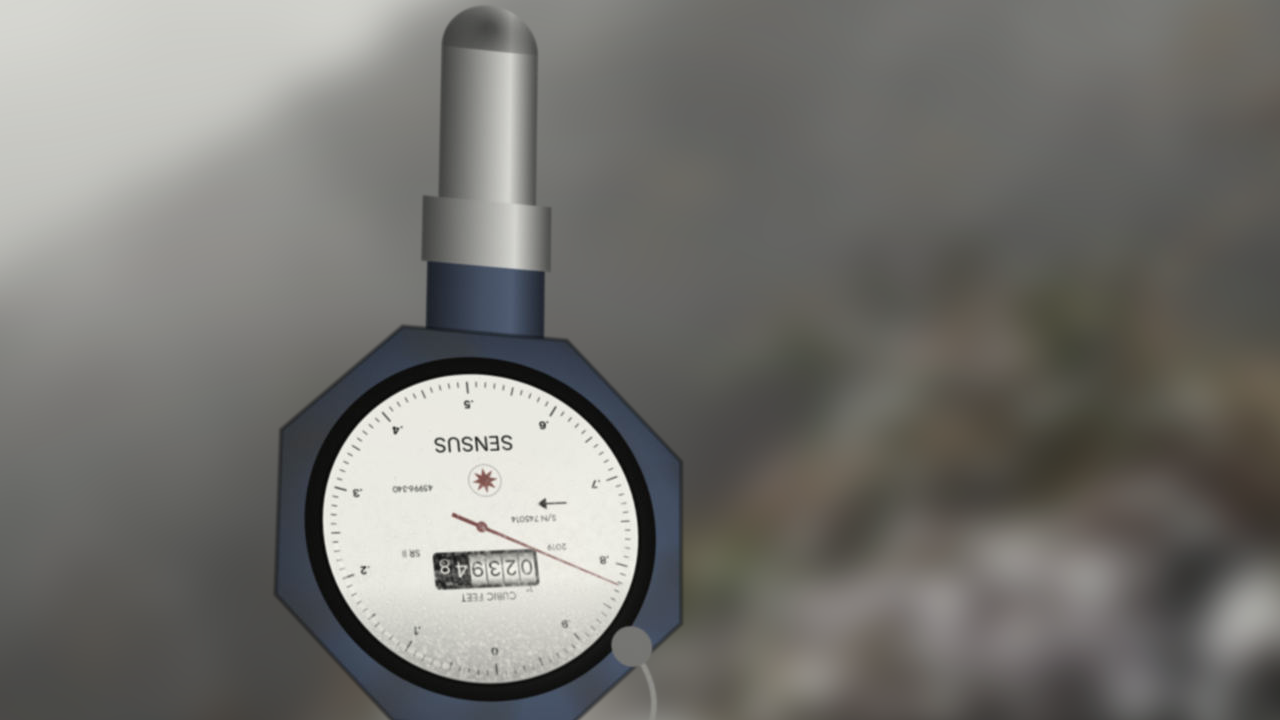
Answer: 23947.82 ft³
